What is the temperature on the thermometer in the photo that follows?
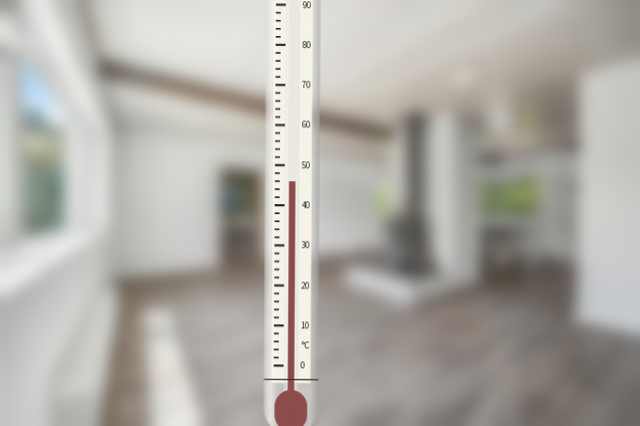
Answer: 46 °C
